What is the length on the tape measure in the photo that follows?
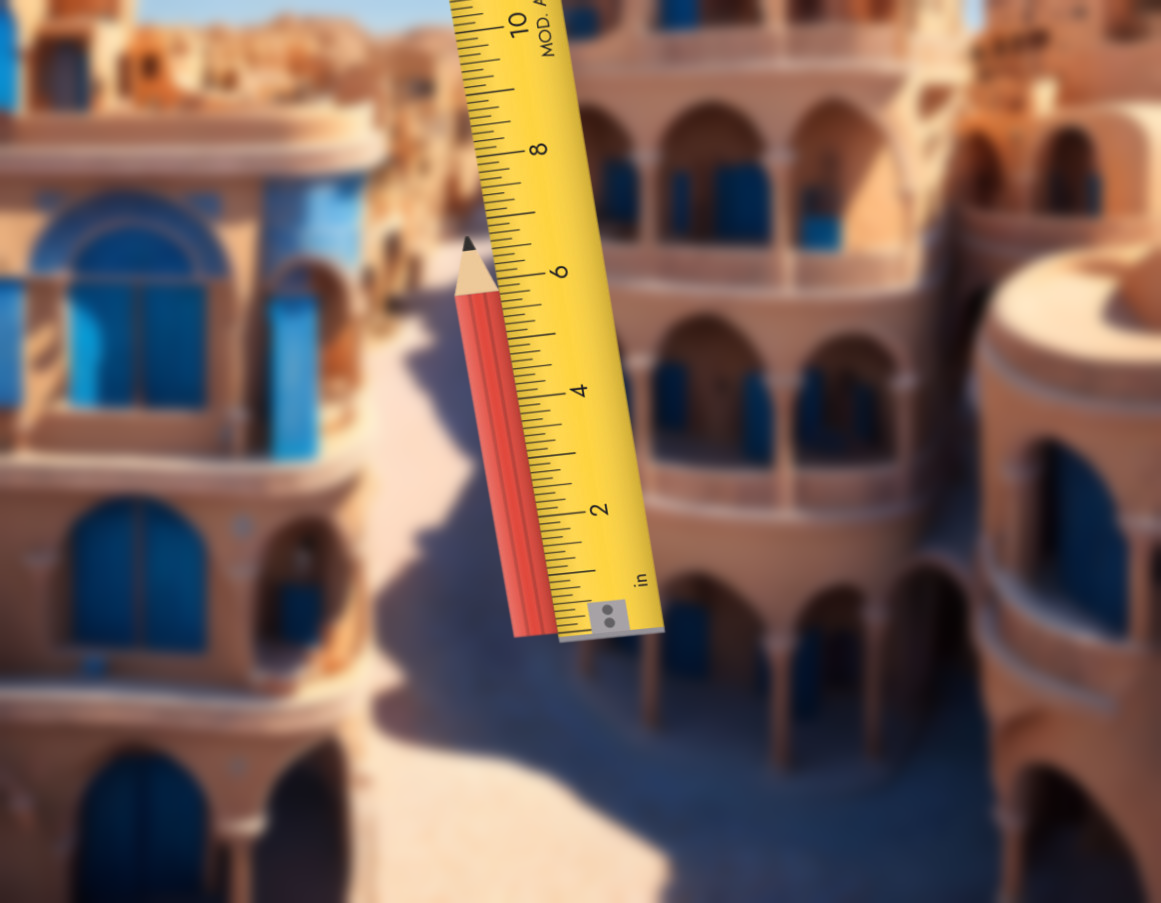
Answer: 6.75 in
